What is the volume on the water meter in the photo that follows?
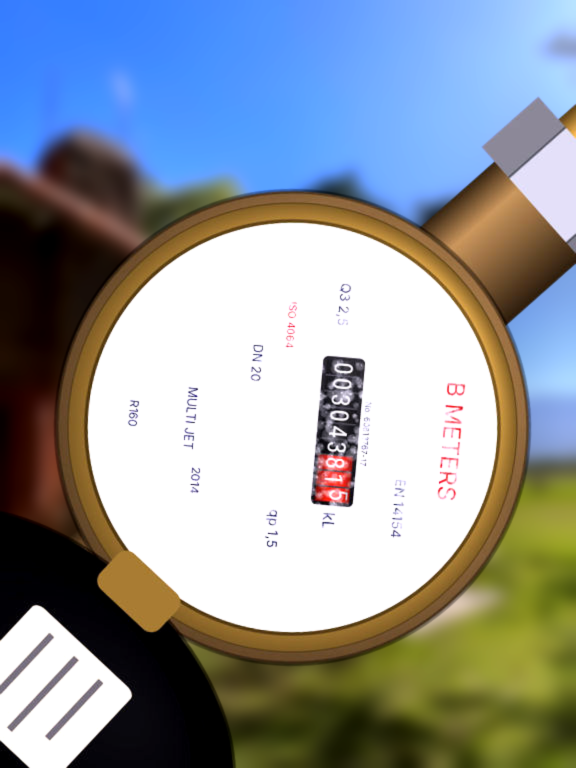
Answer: 3043.815 kL
